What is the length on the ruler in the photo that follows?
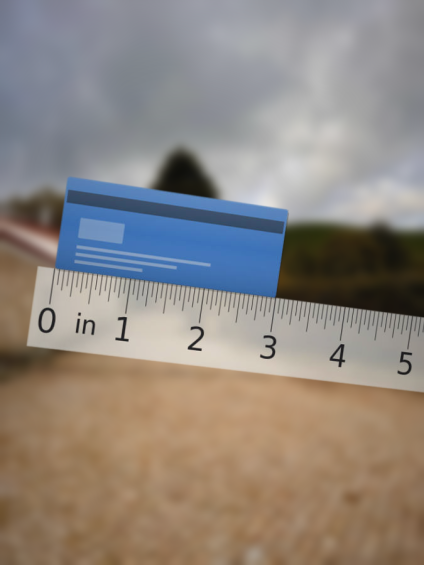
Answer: 3 in
